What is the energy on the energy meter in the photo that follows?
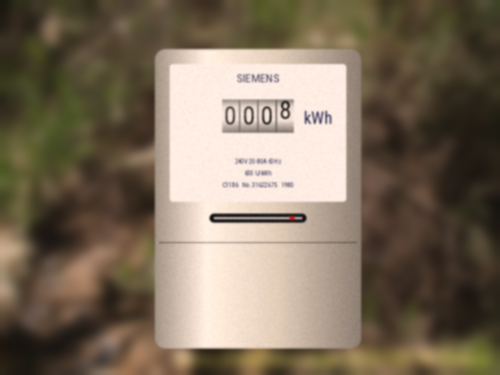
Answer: 8 kWh
